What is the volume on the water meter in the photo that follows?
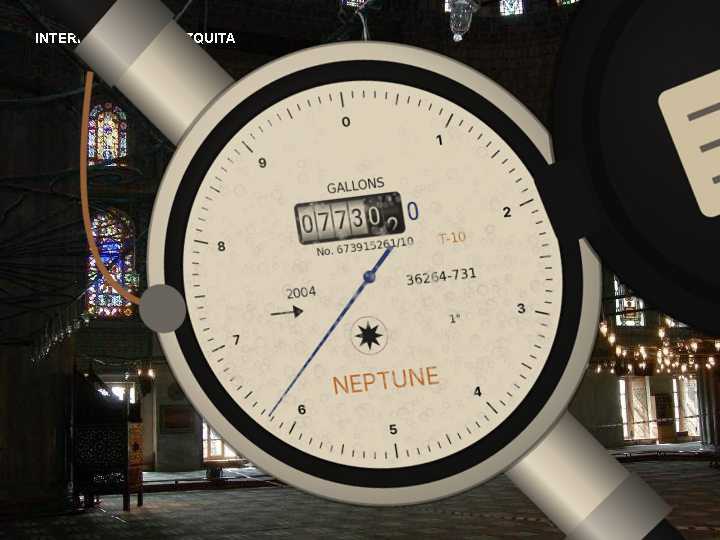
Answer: 773016.2 gal
